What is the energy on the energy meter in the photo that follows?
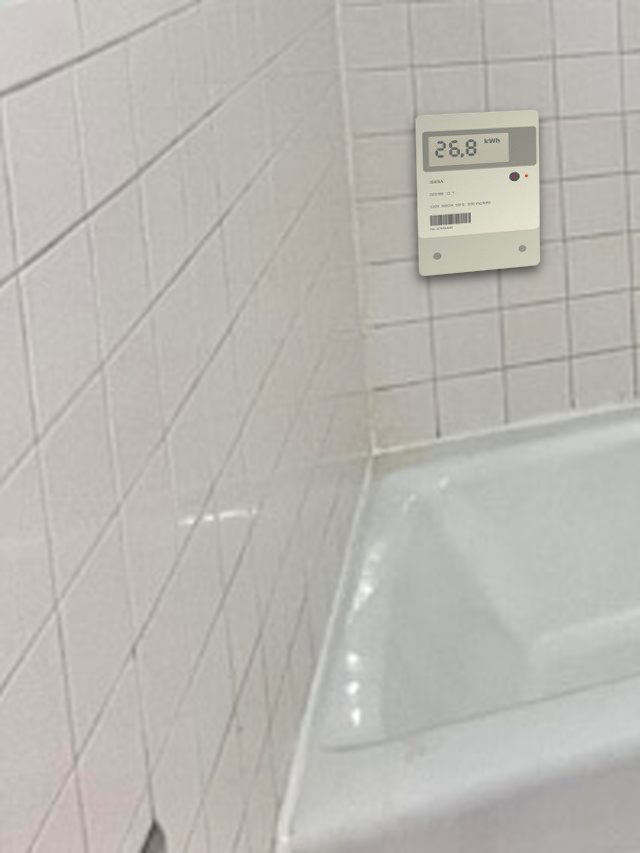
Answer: 26.8 kWh
